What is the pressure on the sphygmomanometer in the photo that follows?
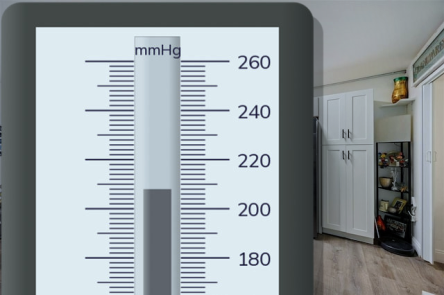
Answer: 208 mmHg
